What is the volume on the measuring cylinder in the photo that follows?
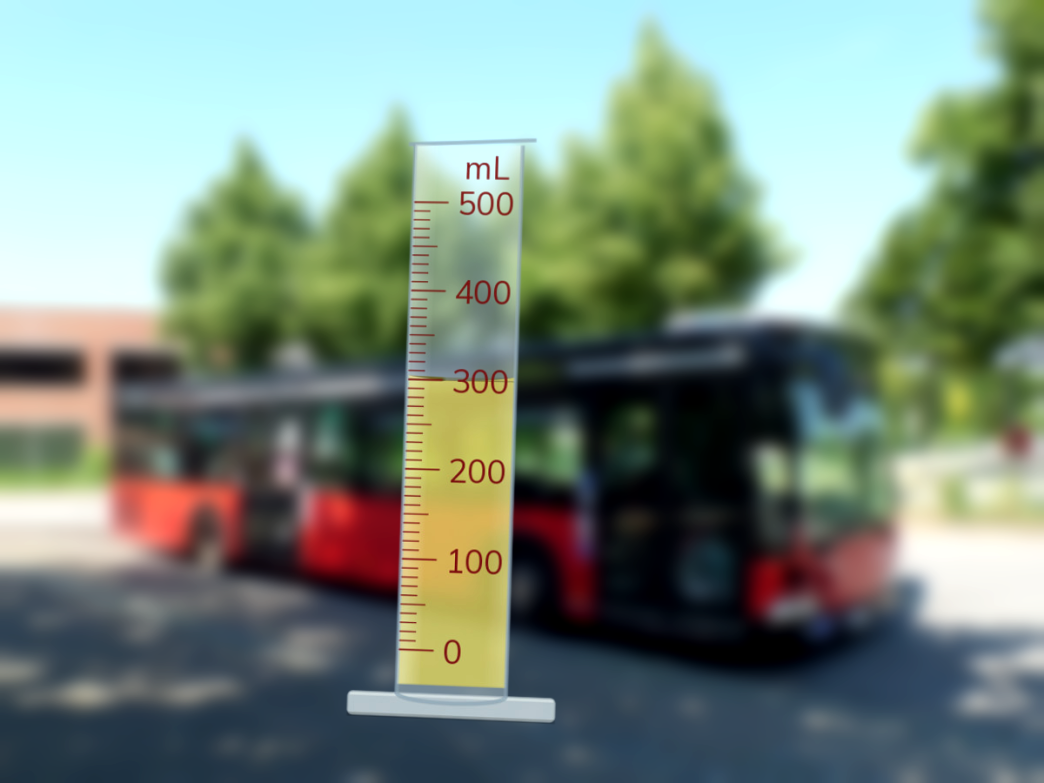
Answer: 300 mL
